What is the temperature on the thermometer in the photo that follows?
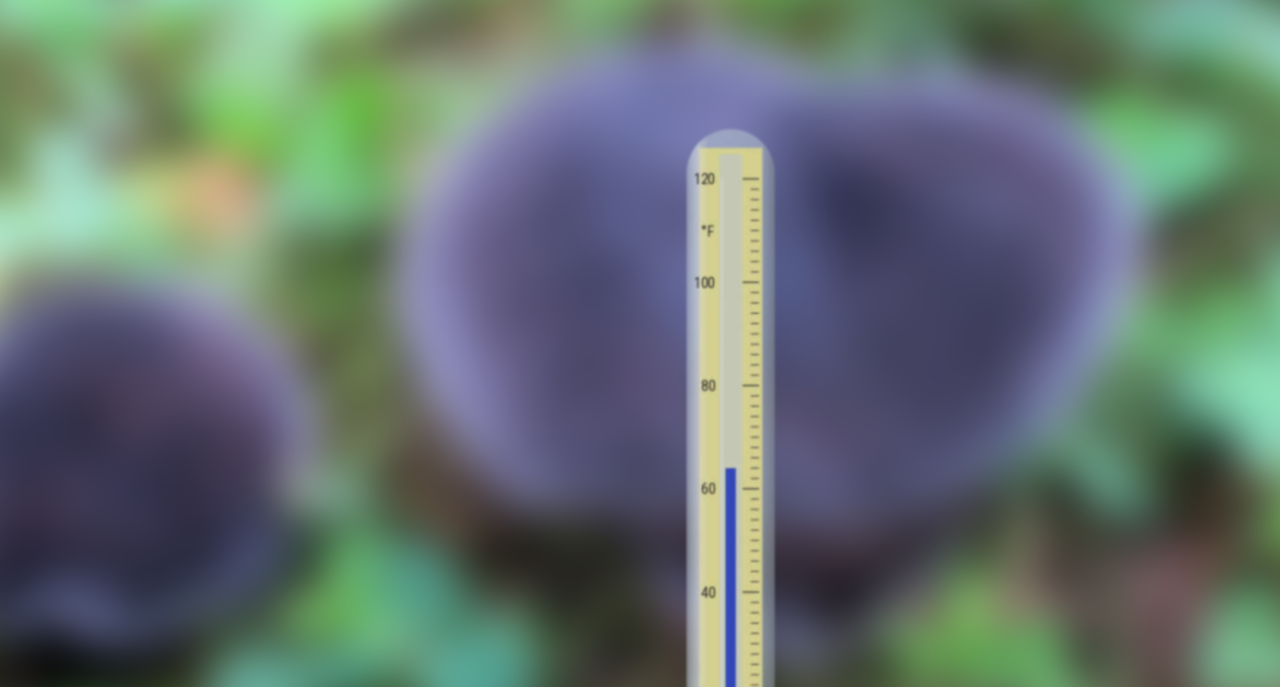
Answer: 64 °F
